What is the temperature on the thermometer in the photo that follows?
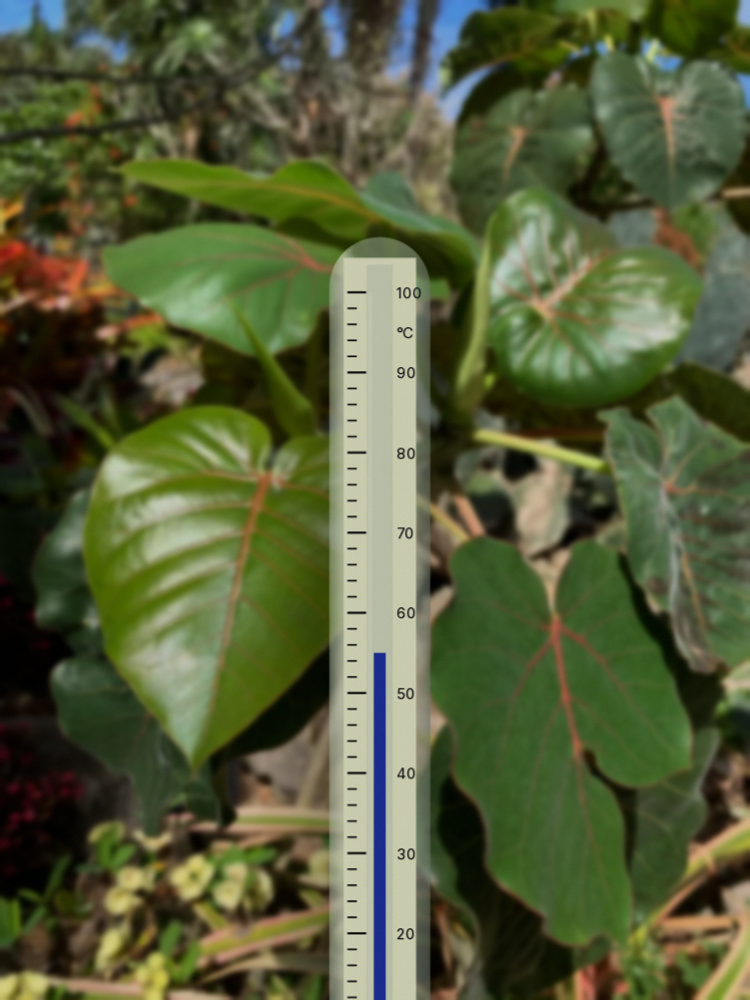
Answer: 55 °C
